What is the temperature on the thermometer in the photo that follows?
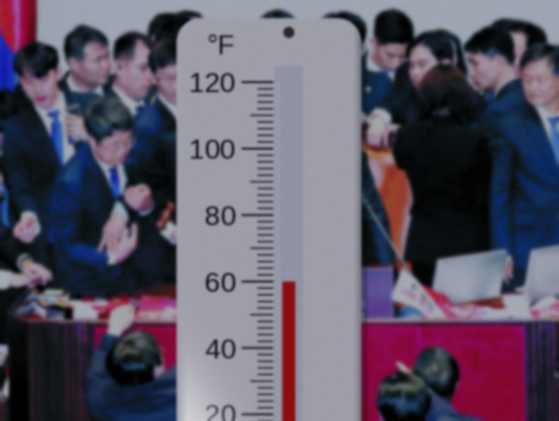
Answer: 60 °F
